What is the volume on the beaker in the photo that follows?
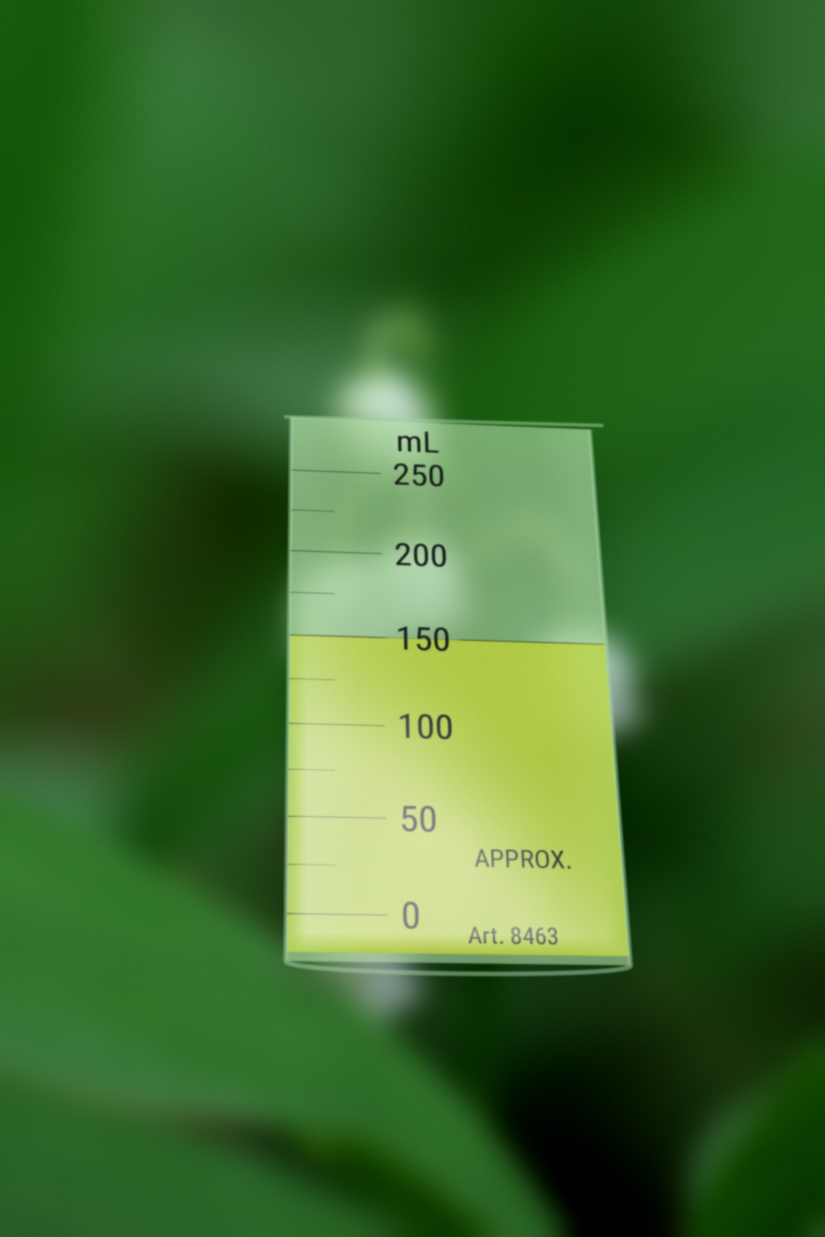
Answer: 150 mL
